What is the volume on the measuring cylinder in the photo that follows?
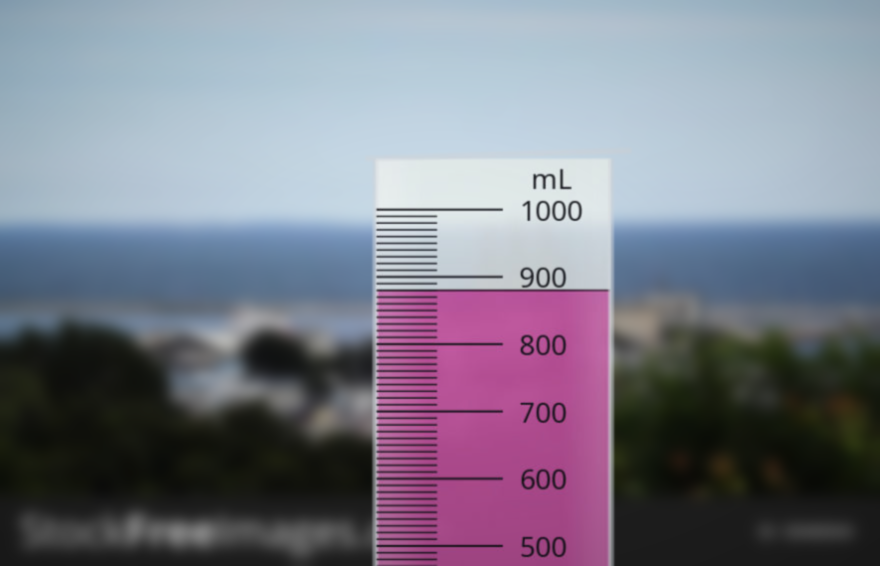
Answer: 880 mL
